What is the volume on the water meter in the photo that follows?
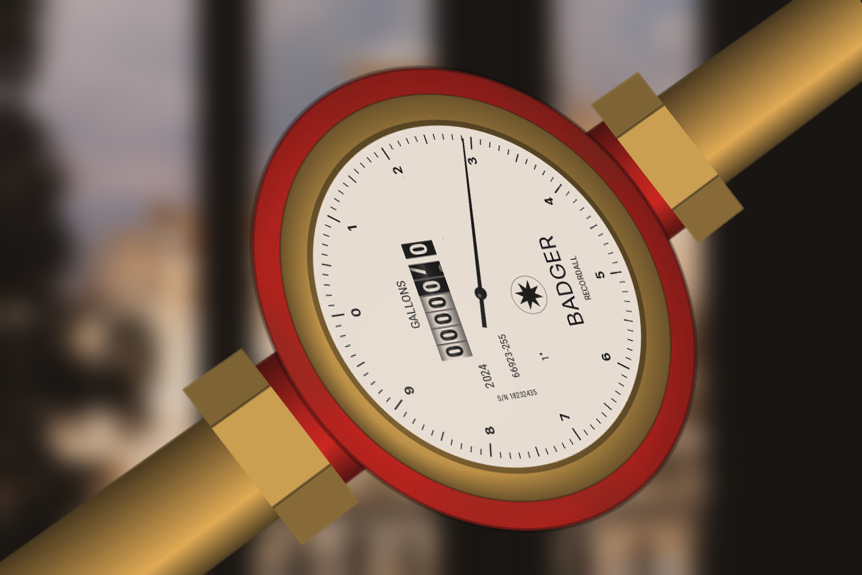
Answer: 72.9 gal
